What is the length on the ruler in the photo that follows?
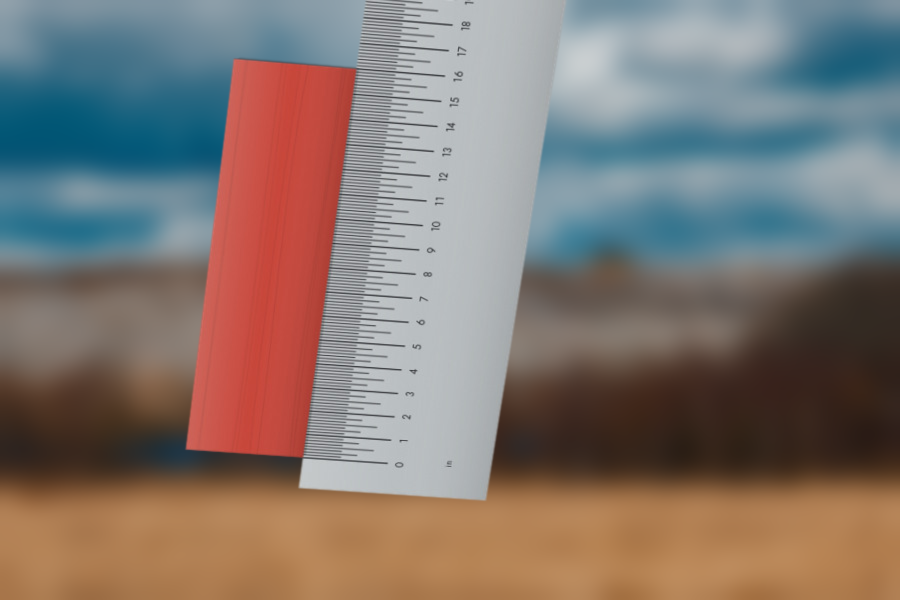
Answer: 16 in
